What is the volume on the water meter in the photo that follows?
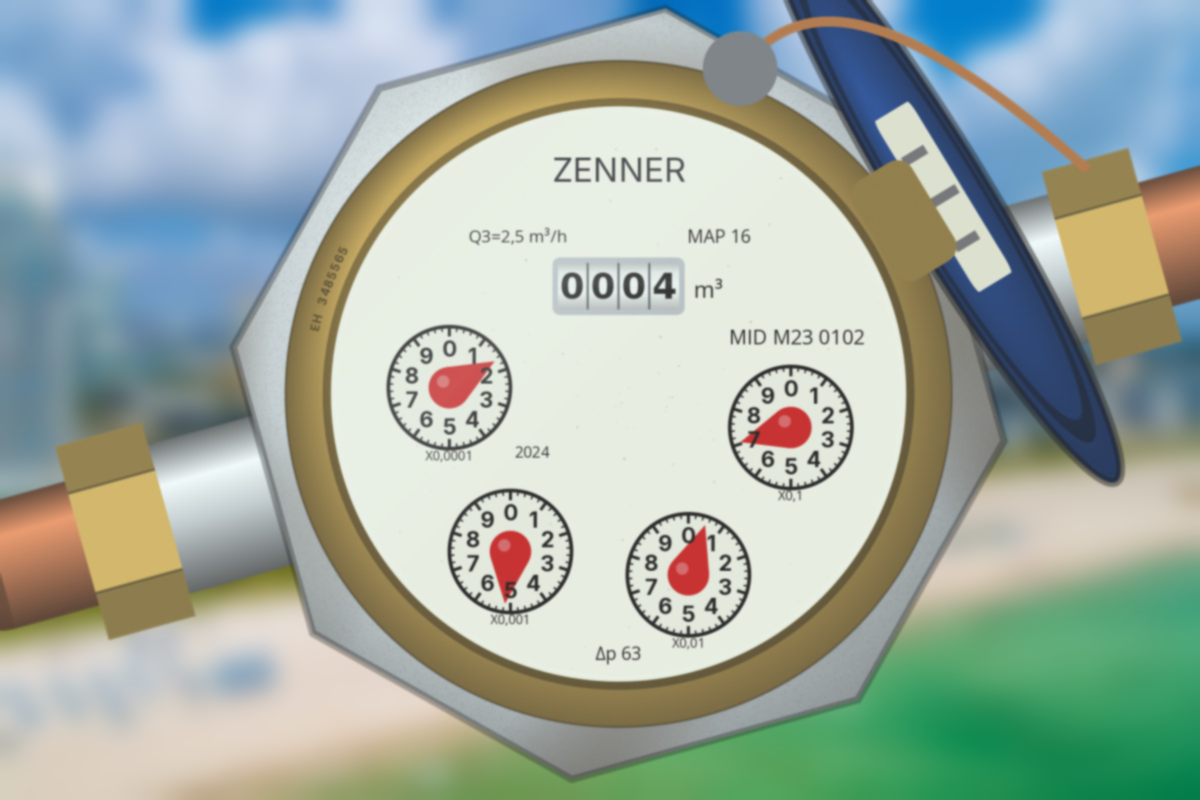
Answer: 4.7051 m³
